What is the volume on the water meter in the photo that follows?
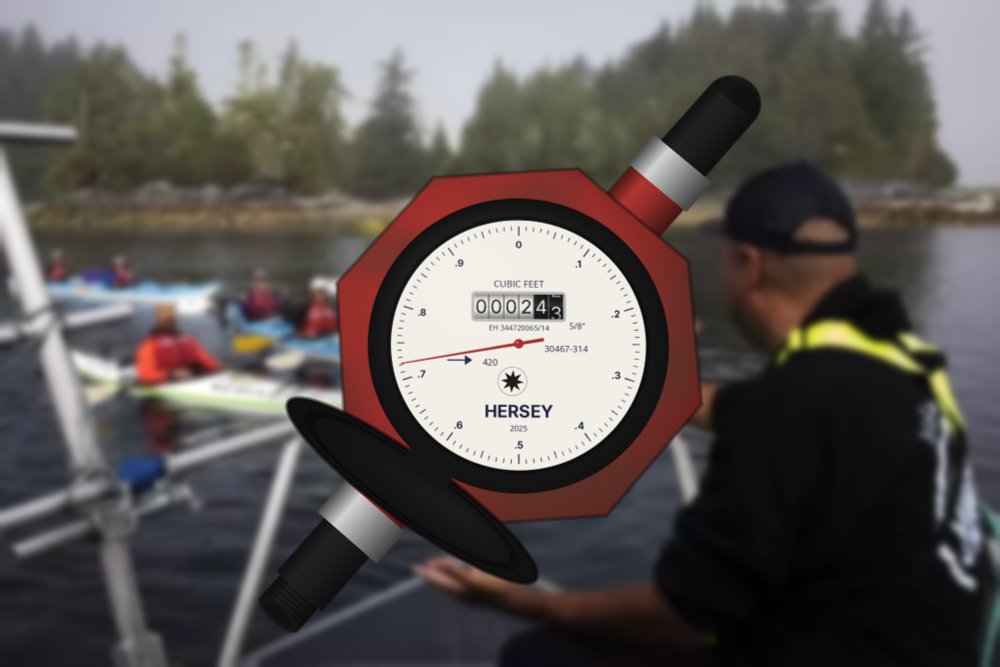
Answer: 242.72 ft³
